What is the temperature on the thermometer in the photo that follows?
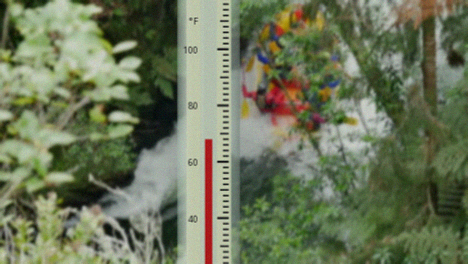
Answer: 68 °F
